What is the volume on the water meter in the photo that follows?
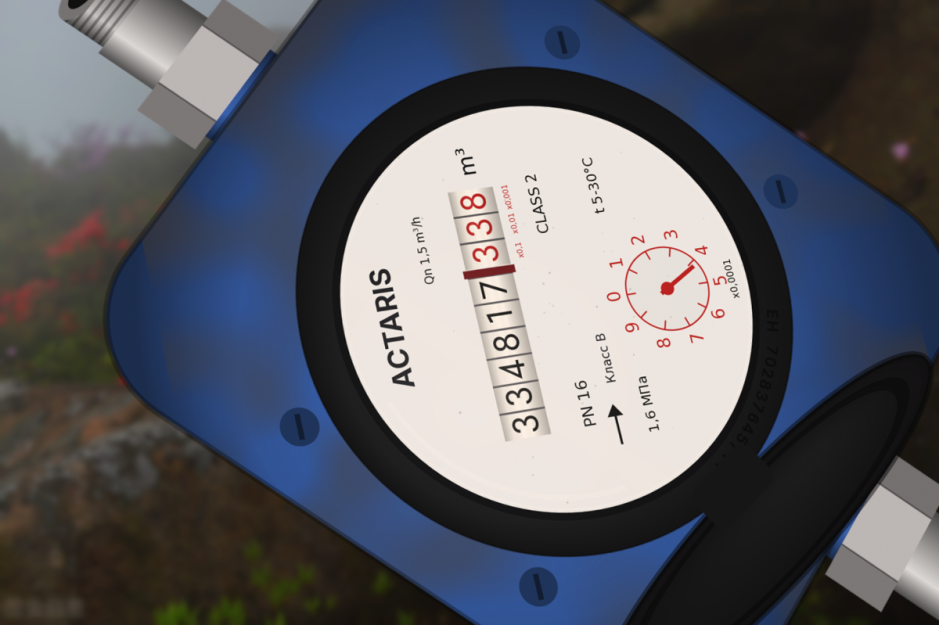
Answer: 334817.3384 m³
